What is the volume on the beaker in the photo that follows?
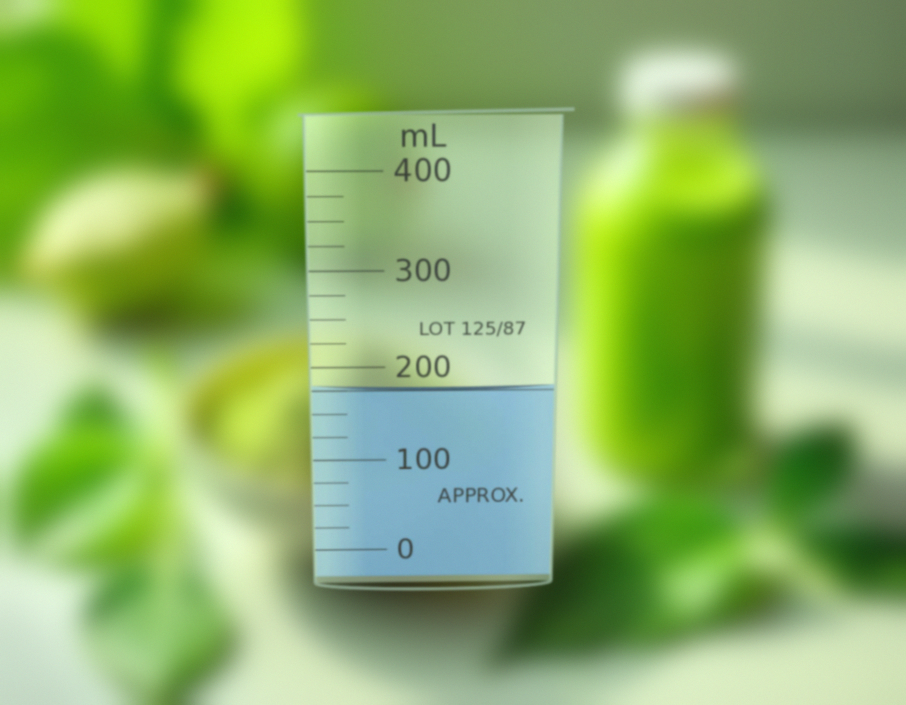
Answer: 175 mL
